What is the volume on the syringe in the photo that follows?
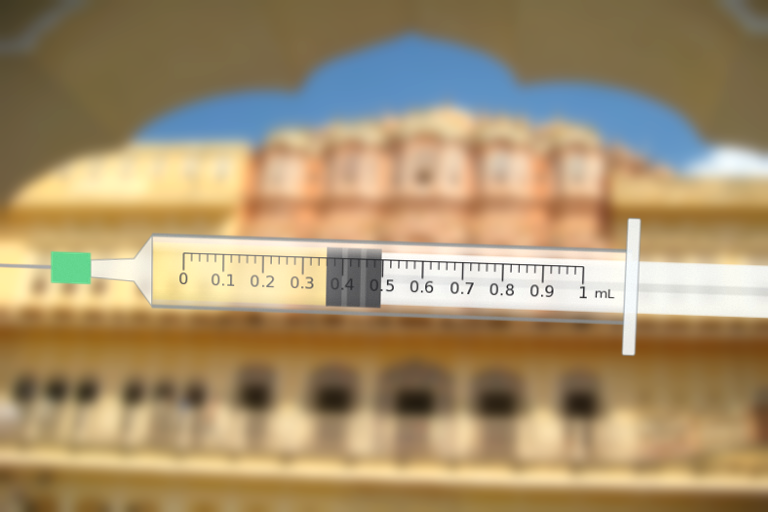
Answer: 0.36 mL
